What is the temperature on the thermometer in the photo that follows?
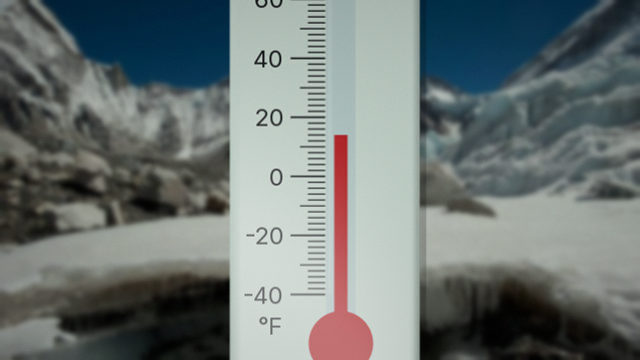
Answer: 14 °F
